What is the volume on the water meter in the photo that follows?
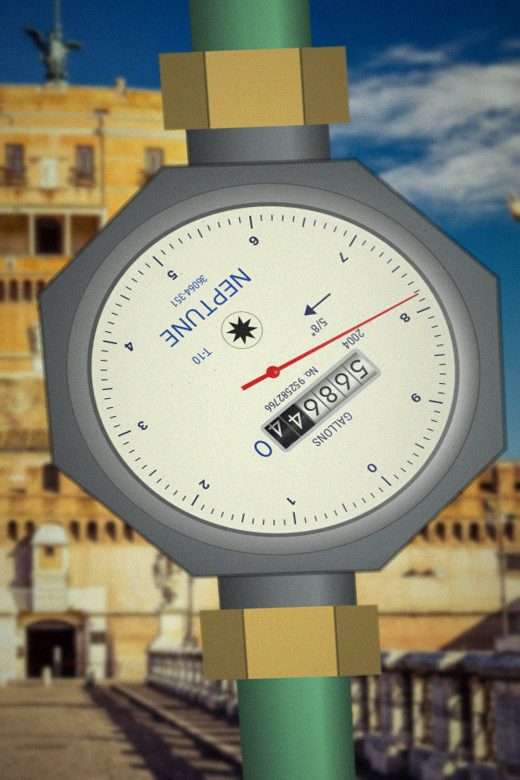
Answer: 5686437.8 gal
